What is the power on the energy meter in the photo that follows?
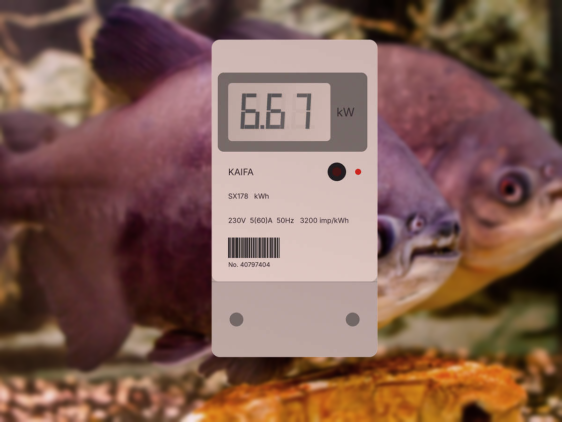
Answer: 6.67 kW
